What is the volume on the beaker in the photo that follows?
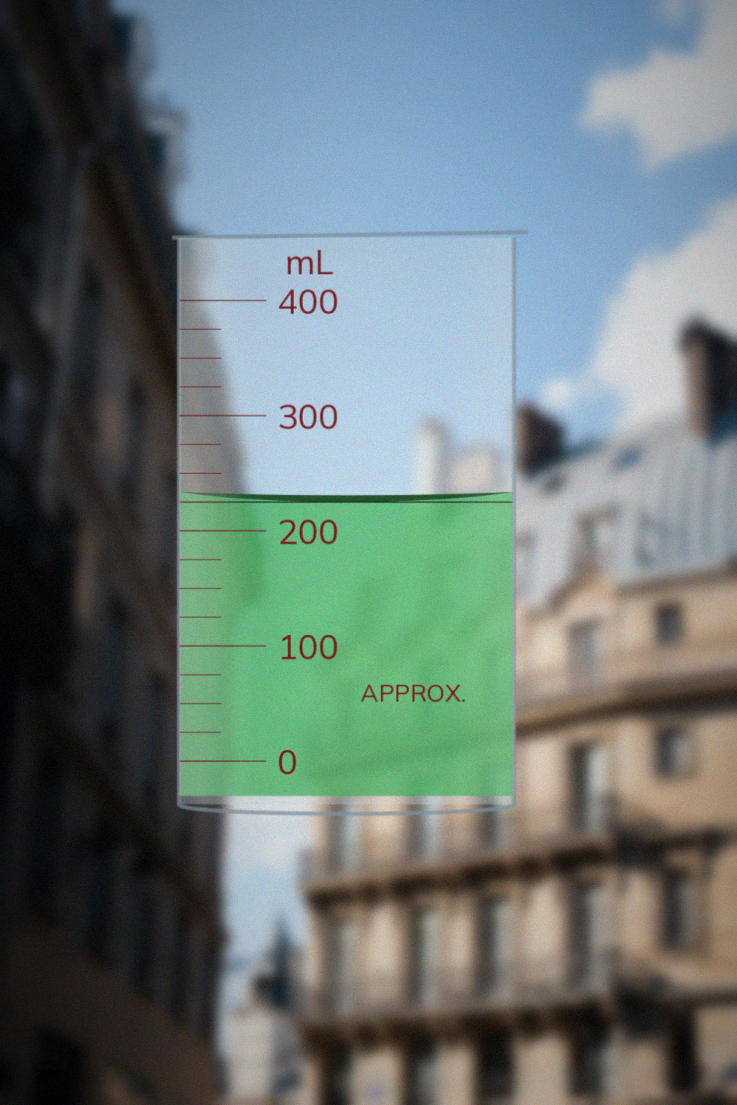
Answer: 225 mL
